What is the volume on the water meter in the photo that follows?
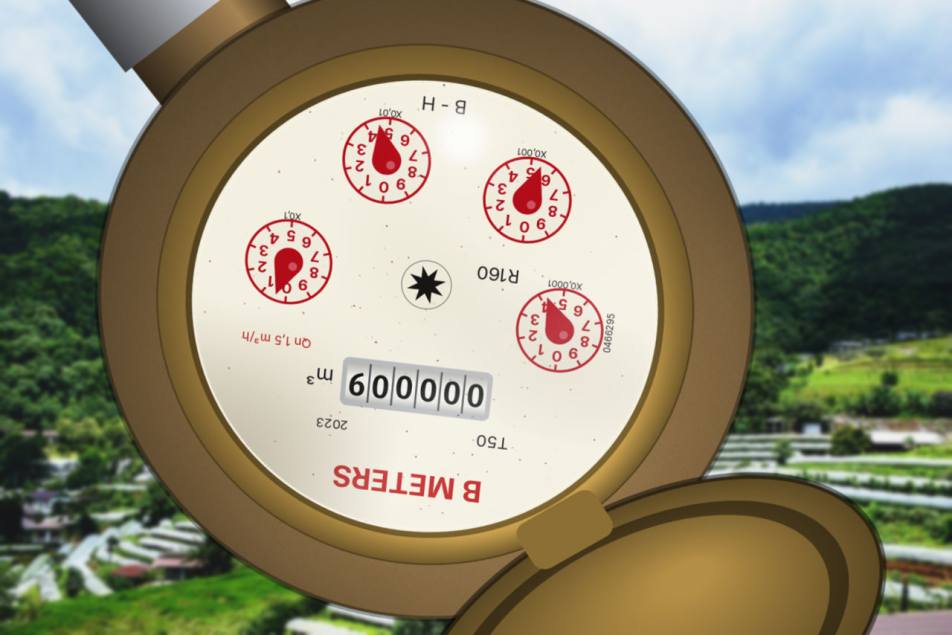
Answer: 9.0454 m³
